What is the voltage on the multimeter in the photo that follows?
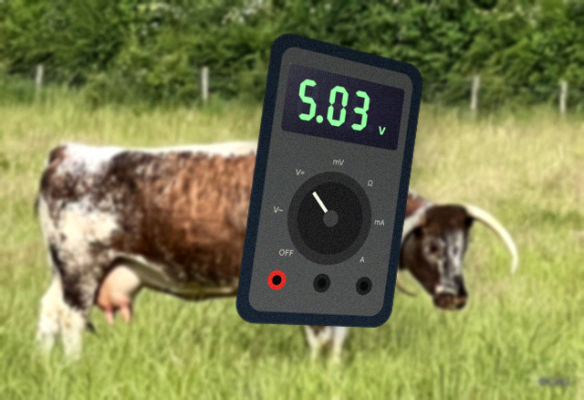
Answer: 5.03 V
